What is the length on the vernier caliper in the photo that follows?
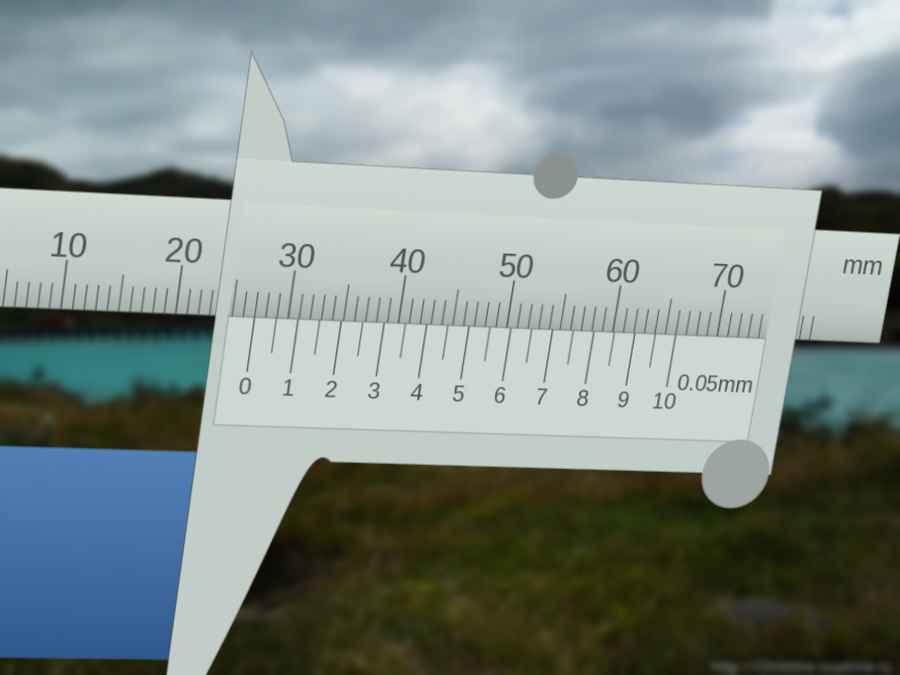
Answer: 27.0 mm
